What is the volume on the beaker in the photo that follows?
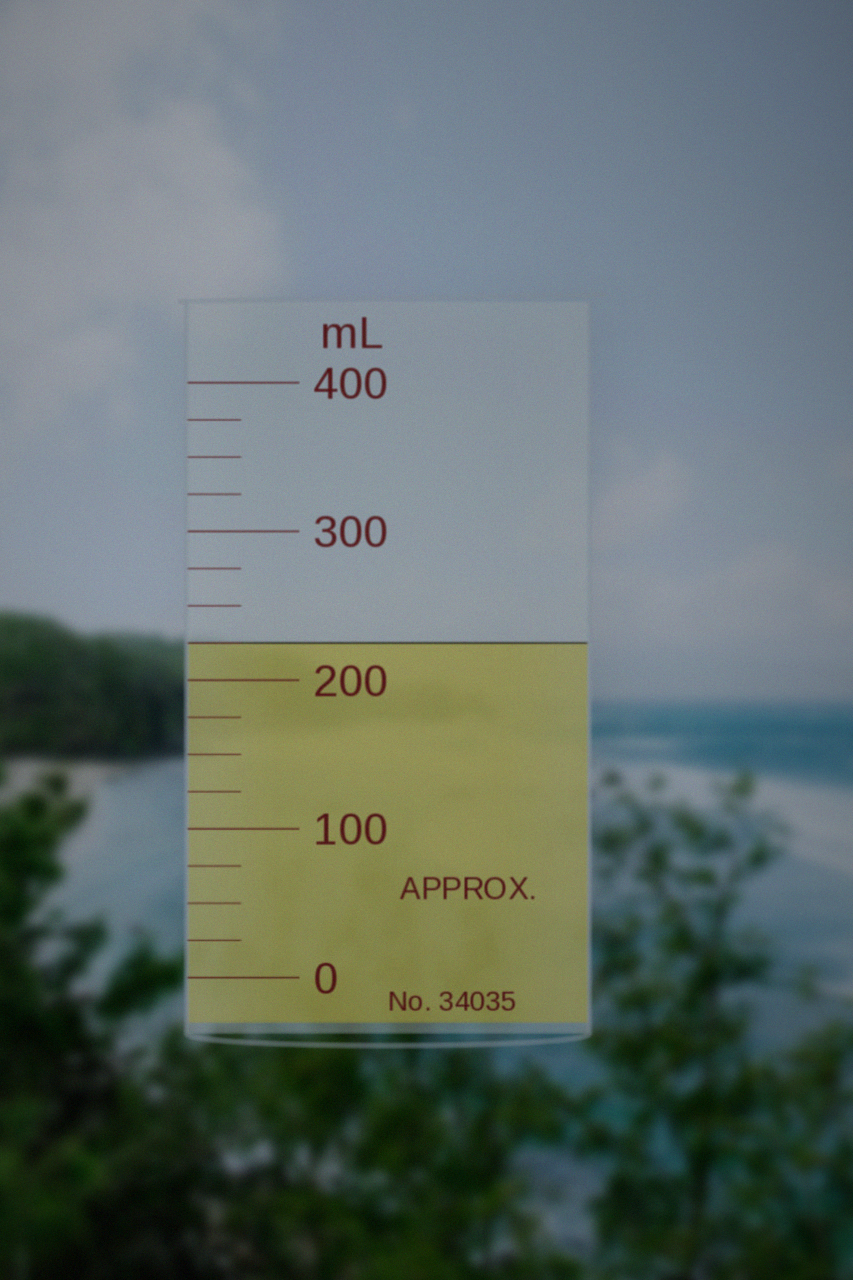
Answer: 225 mL
